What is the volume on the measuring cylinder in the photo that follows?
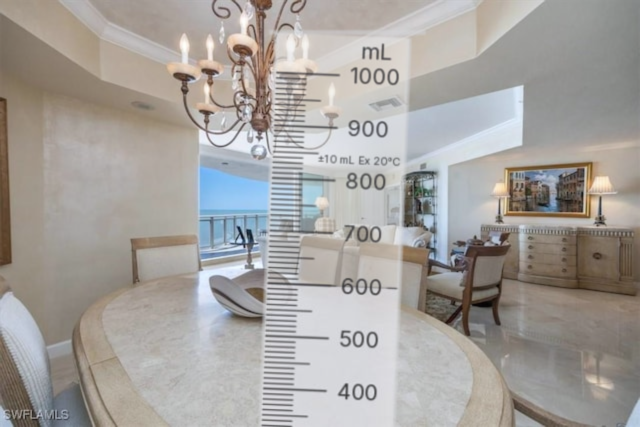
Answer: 600 mL
